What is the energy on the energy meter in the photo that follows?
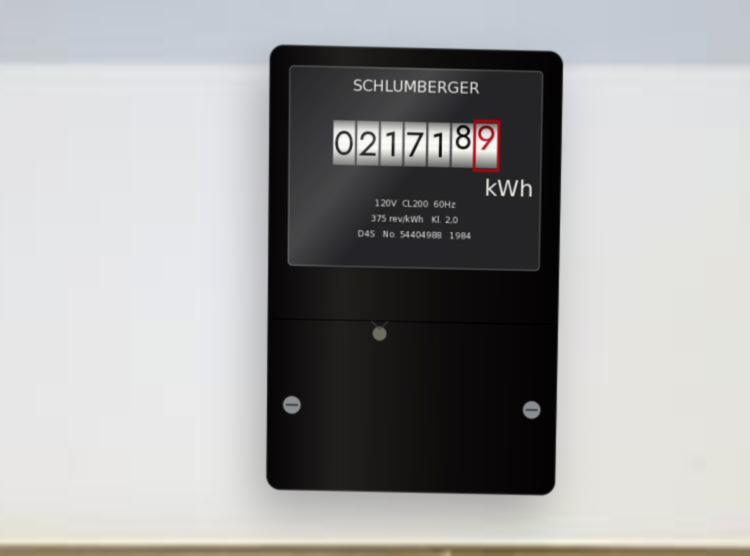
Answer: 21718.9 kWh
